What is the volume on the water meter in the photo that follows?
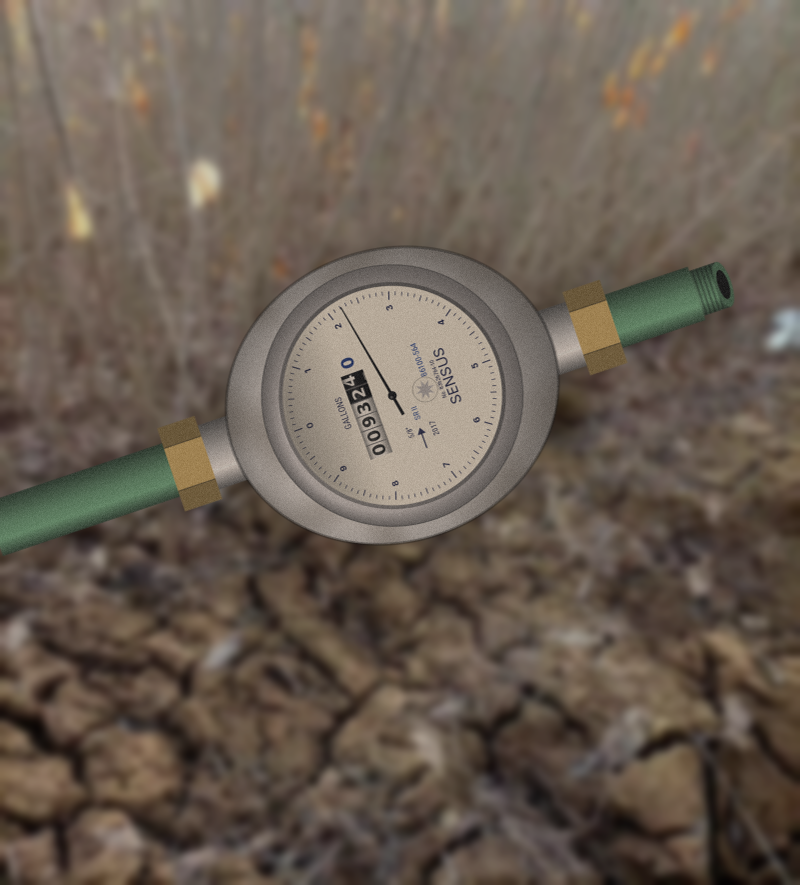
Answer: 93242.2 gal
